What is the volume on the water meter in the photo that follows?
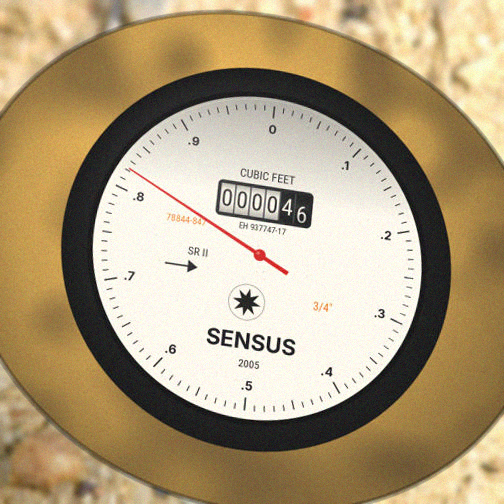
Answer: 45.82 ft³
